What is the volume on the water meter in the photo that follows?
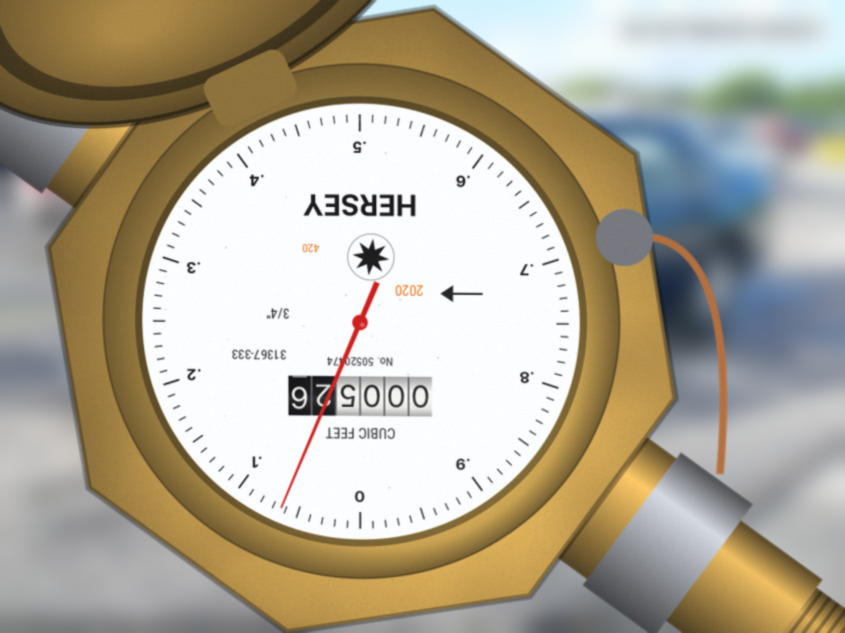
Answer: 526.06 ft³
